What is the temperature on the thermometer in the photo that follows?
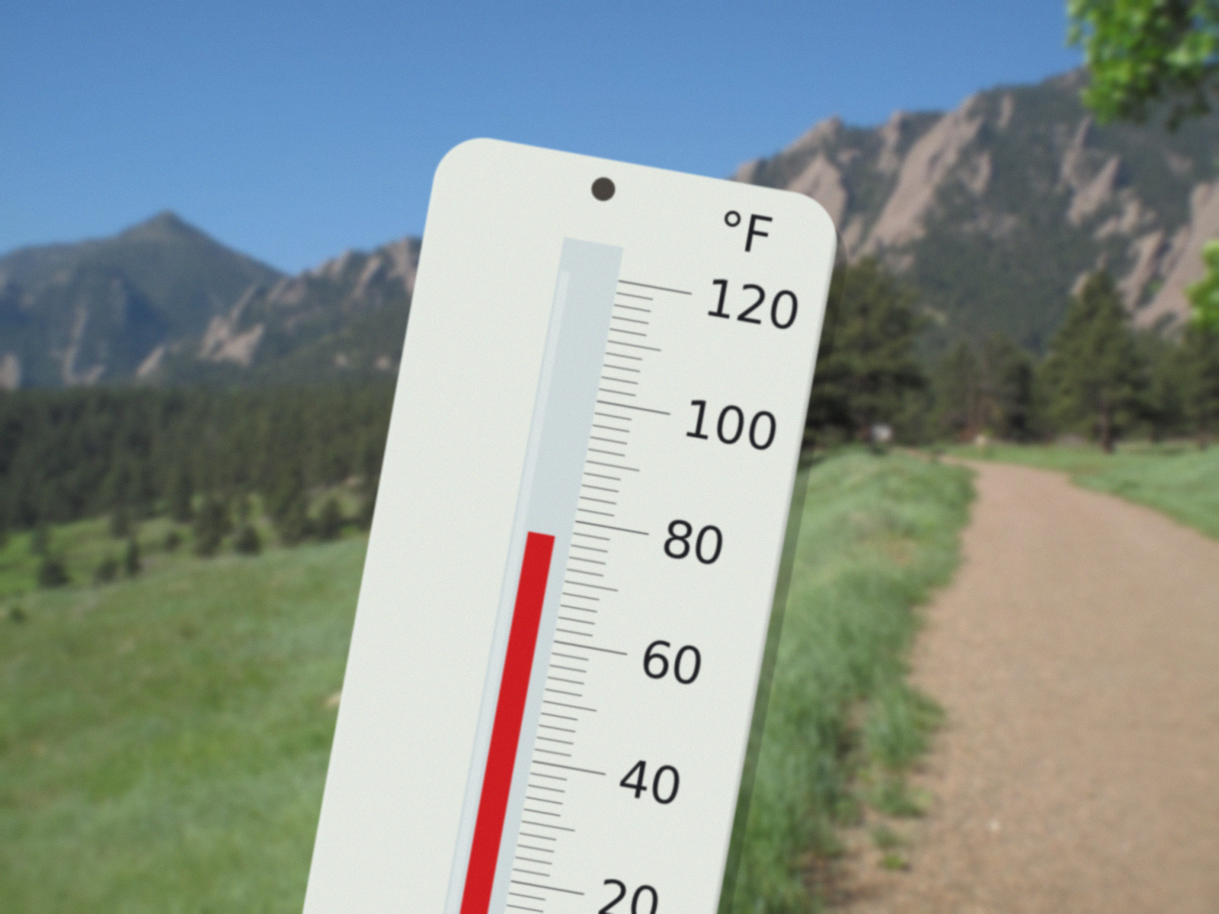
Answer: 77 °F
